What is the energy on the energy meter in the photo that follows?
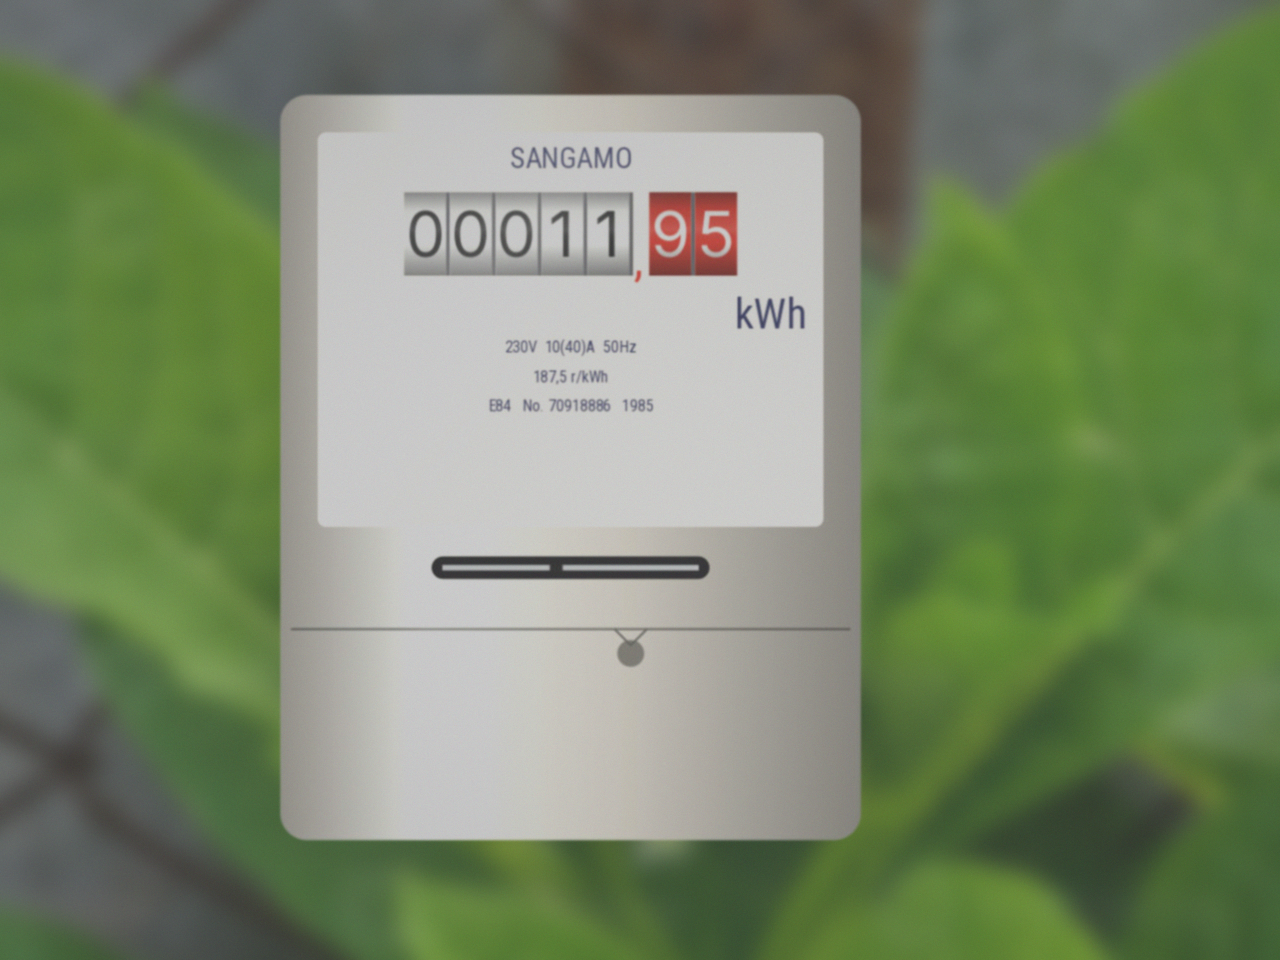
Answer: 11.95 kWh
